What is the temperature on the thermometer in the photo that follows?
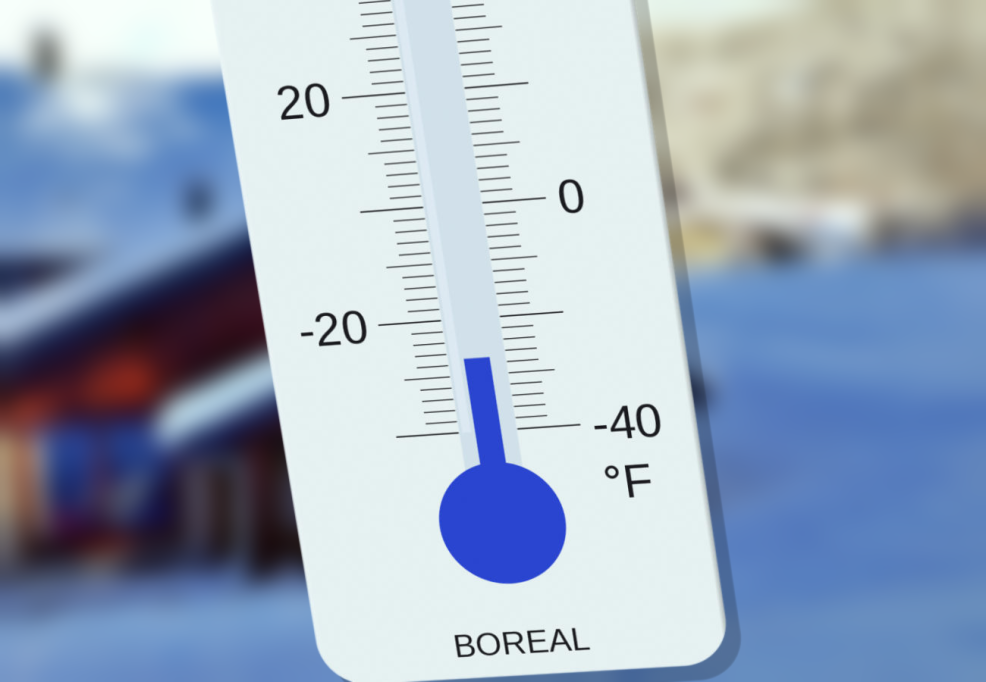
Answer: -27 °F
